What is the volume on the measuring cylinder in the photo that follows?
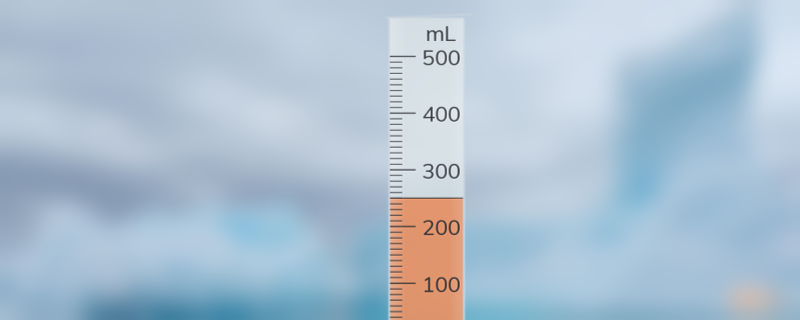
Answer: 250 mL
